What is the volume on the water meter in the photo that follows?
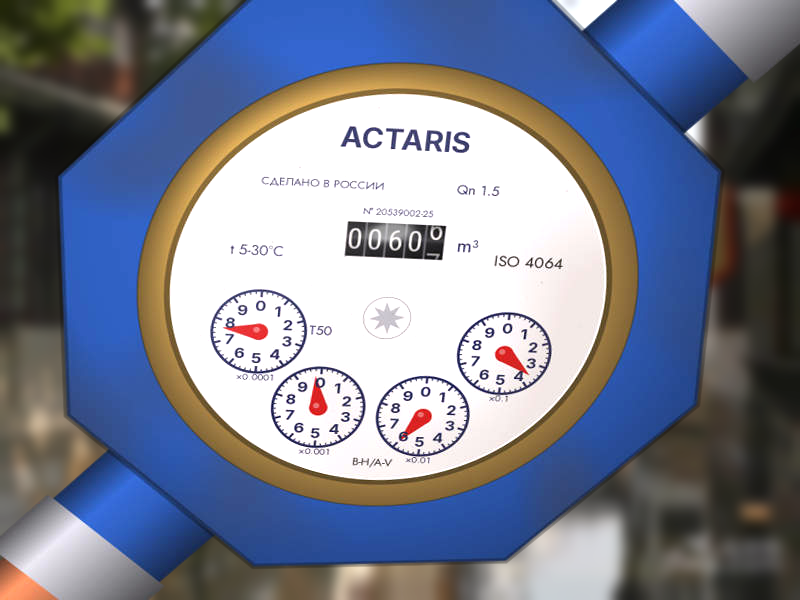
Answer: 606.3597 m³
